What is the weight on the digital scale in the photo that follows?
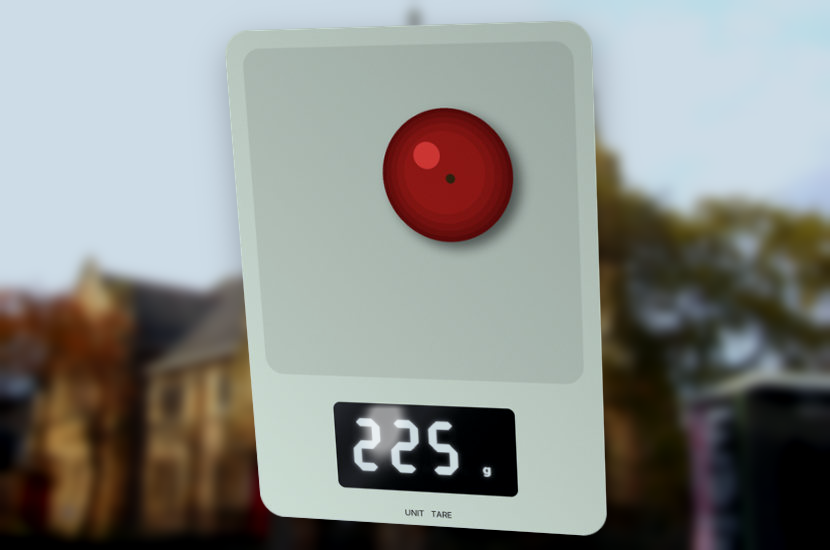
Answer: 225 g
